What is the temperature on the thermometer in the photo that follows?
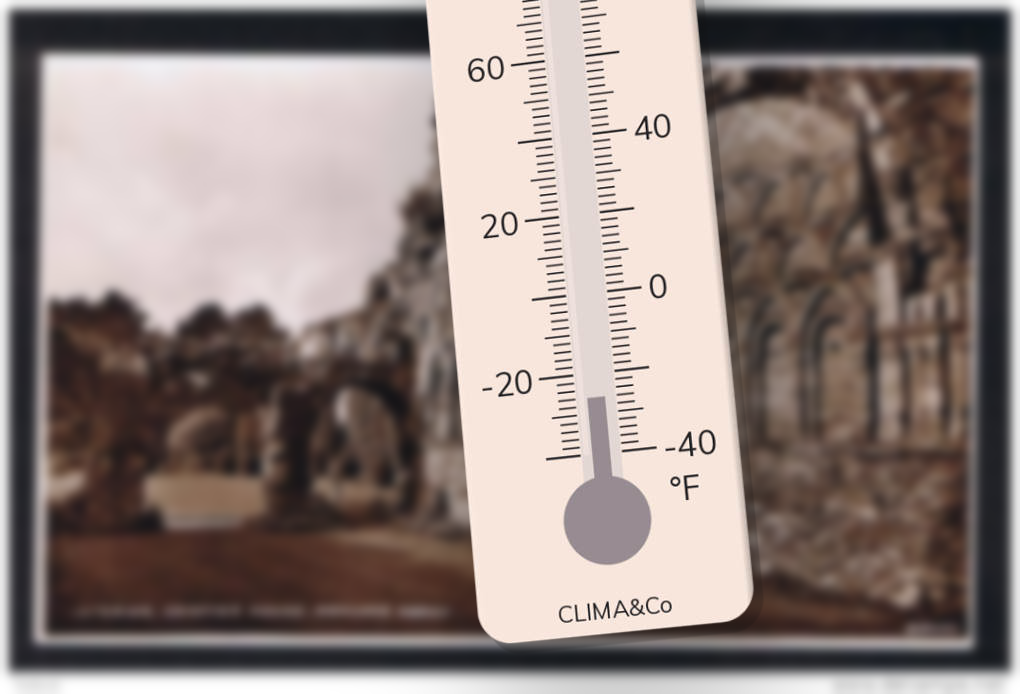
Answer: -26 °F
